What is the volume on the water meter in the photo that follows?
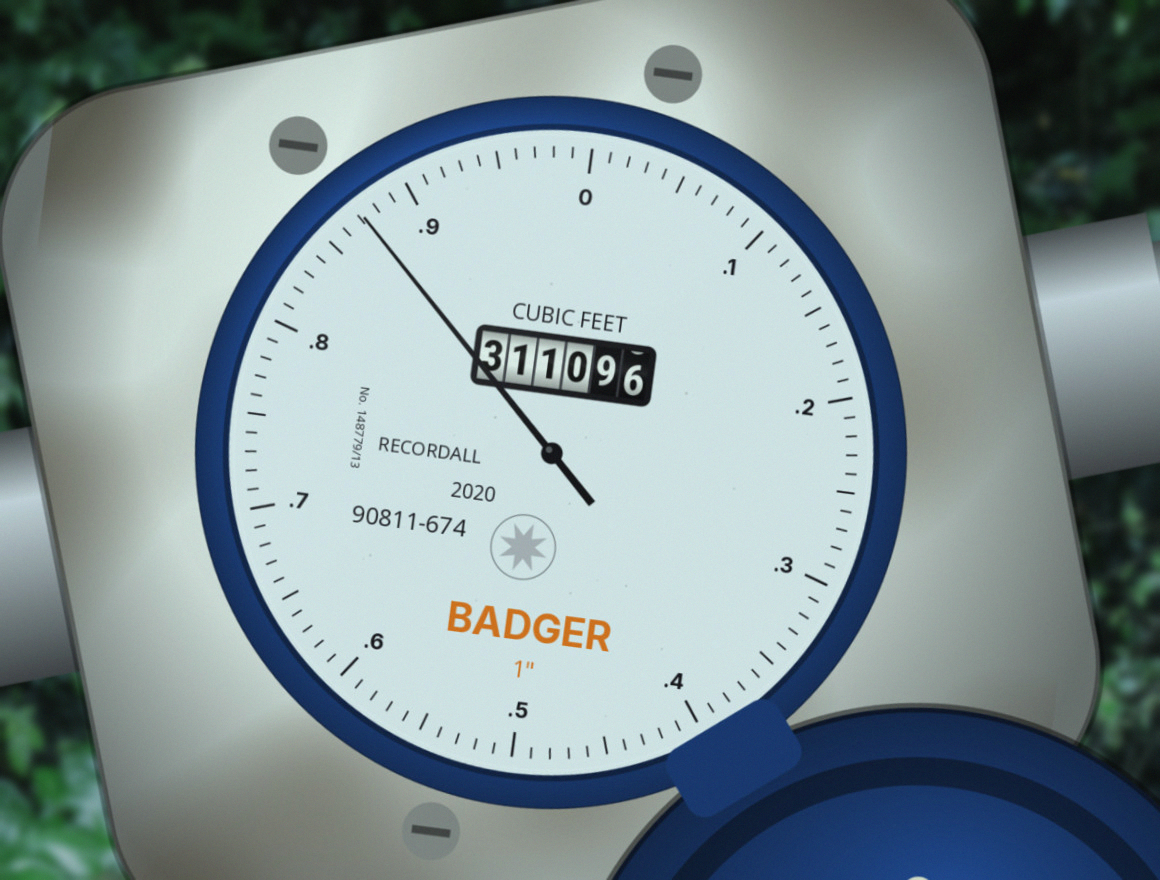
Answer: 311095.87 ft³
